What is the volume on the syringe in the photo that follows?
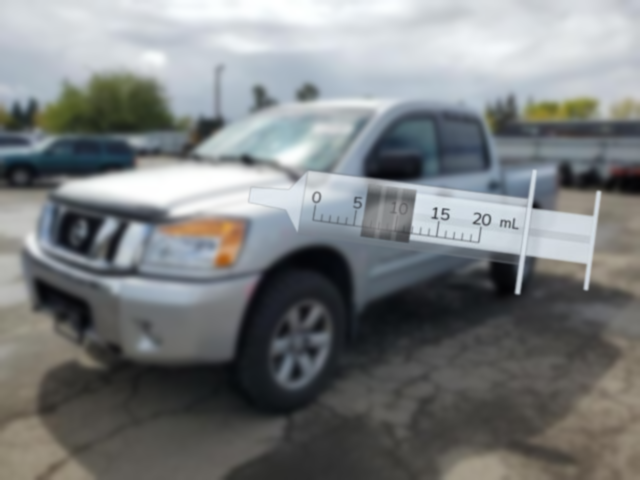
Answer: 6 mL
